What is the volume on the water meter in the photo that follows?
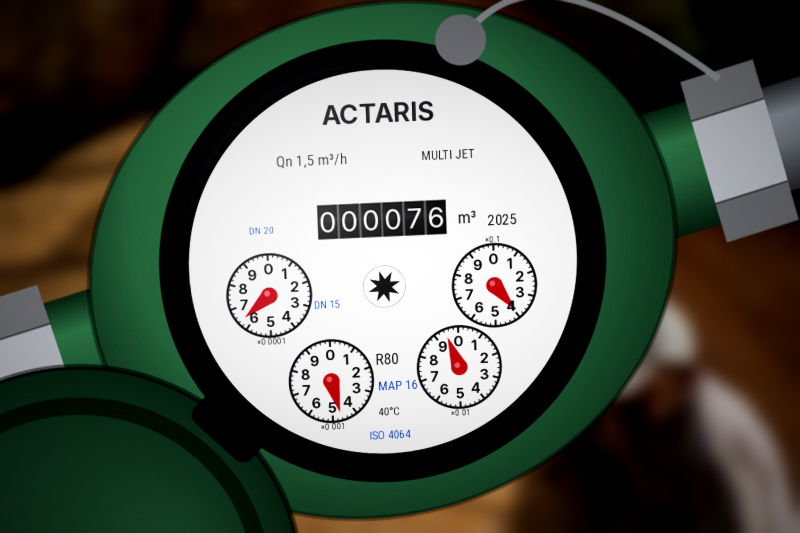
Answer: 76.3946 m³
